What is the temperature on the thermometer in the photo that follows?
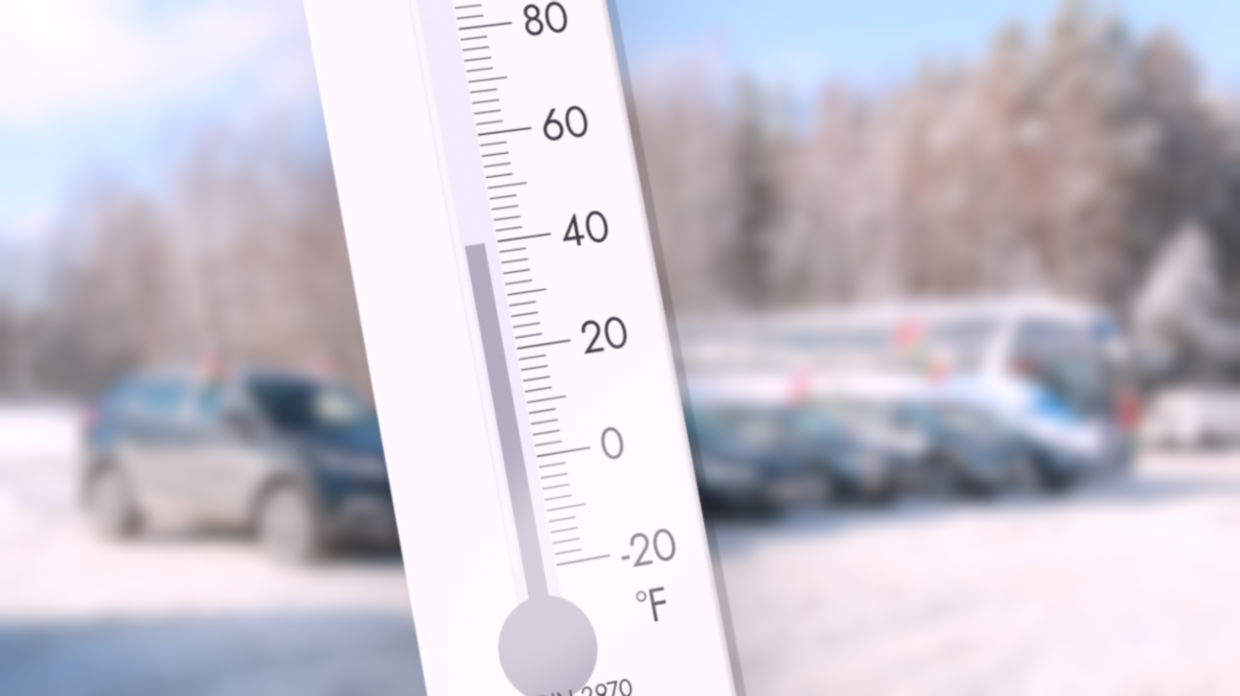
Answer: 40 °F
